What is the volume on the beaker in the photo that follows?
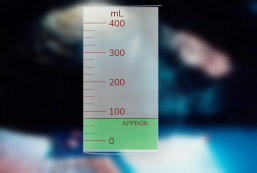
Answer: 75 mL
